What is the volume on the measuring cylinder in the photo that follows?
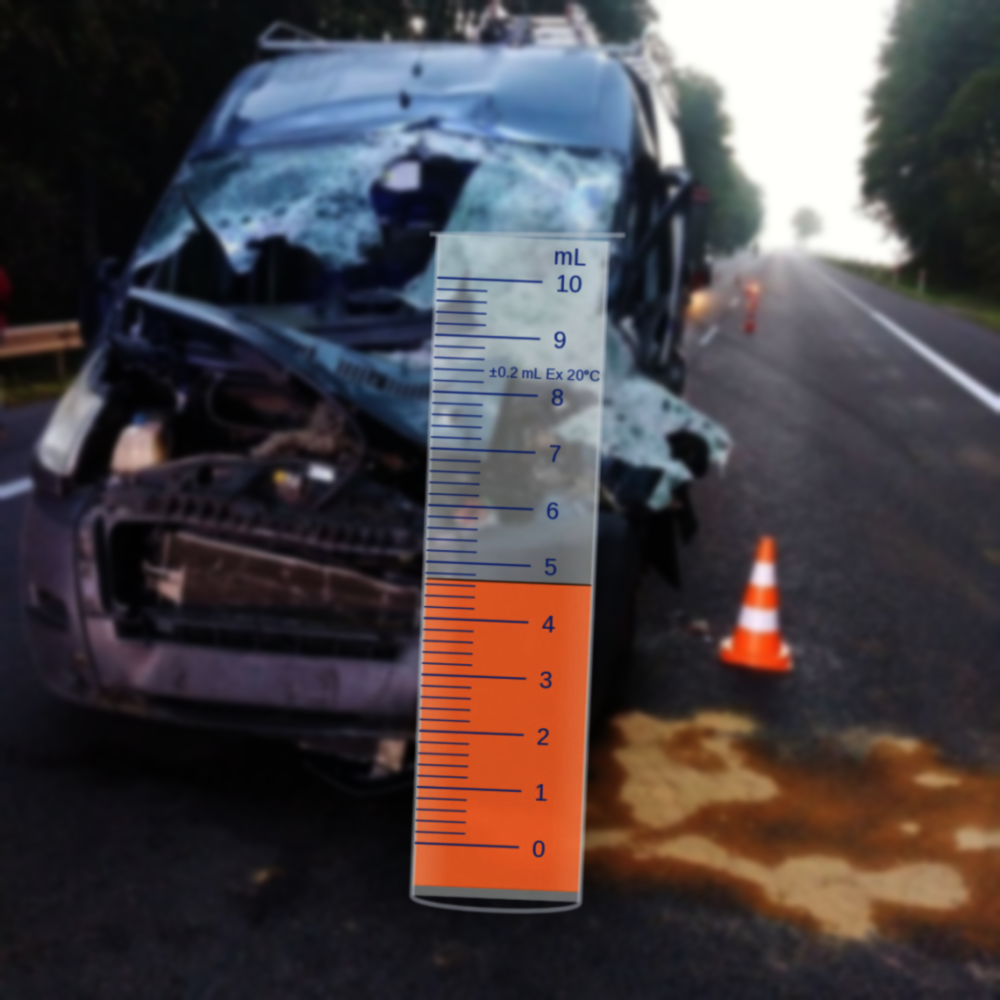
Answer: 4.7 mL
